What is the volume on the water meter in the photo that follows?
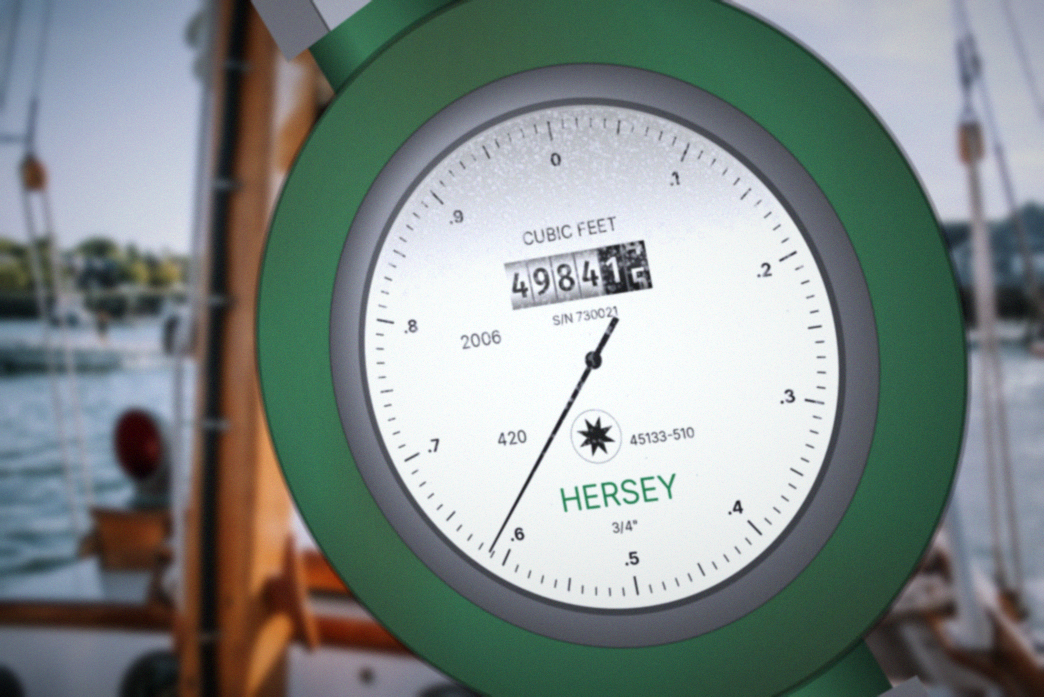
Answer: 498414.61 ft³
